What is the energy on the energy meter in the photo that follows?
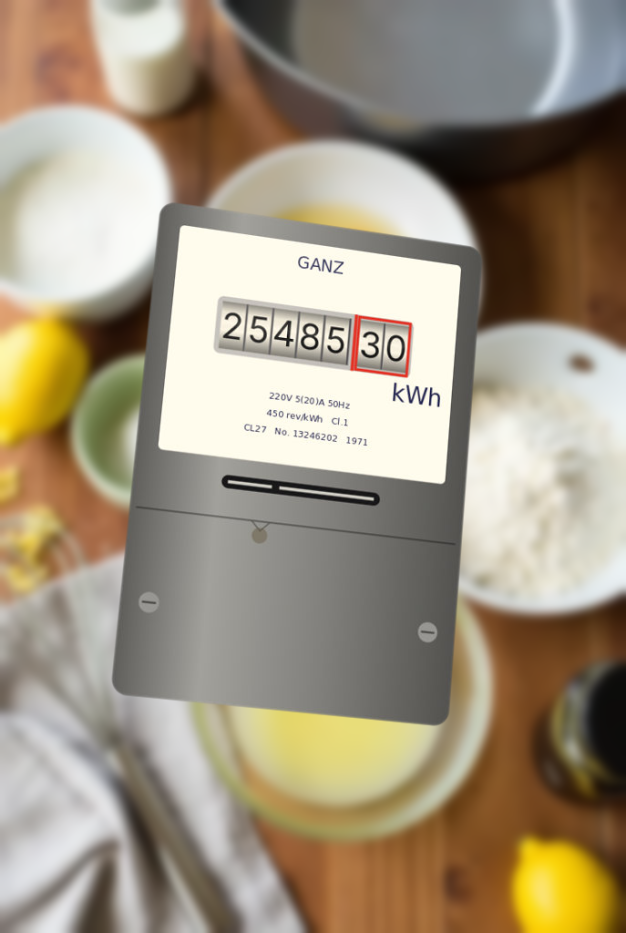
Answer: 25485.30 kWh
